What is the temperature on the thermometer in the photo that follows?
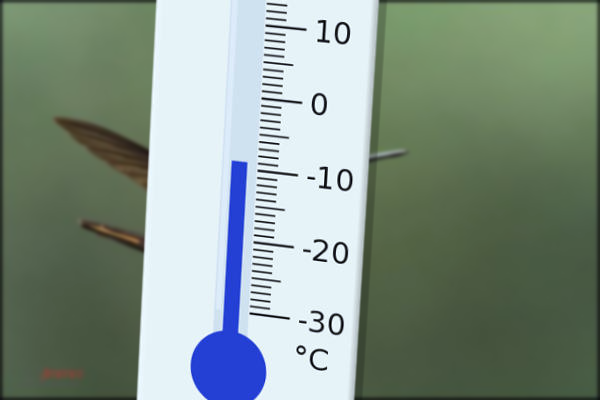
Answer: -9 °C
